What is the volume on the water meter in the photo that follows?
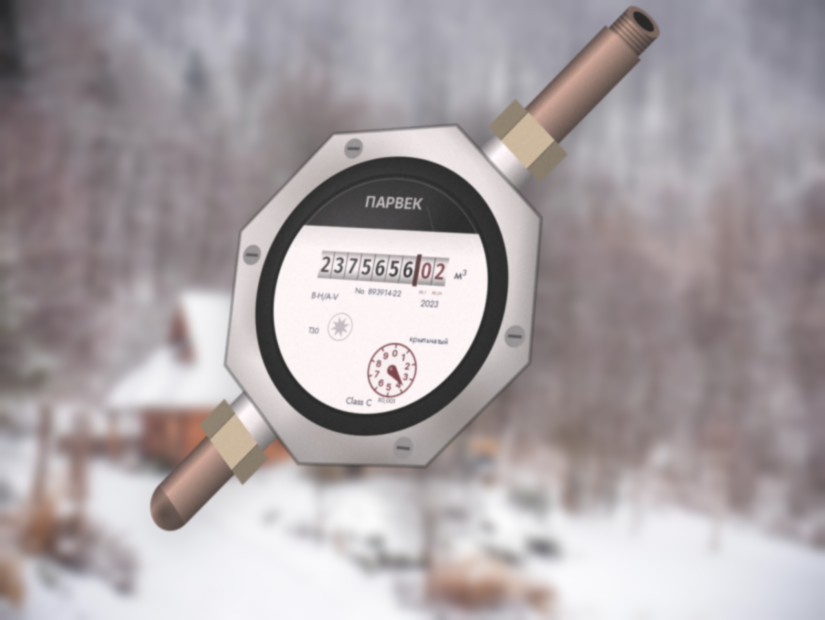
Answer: 2375656.023 m³
